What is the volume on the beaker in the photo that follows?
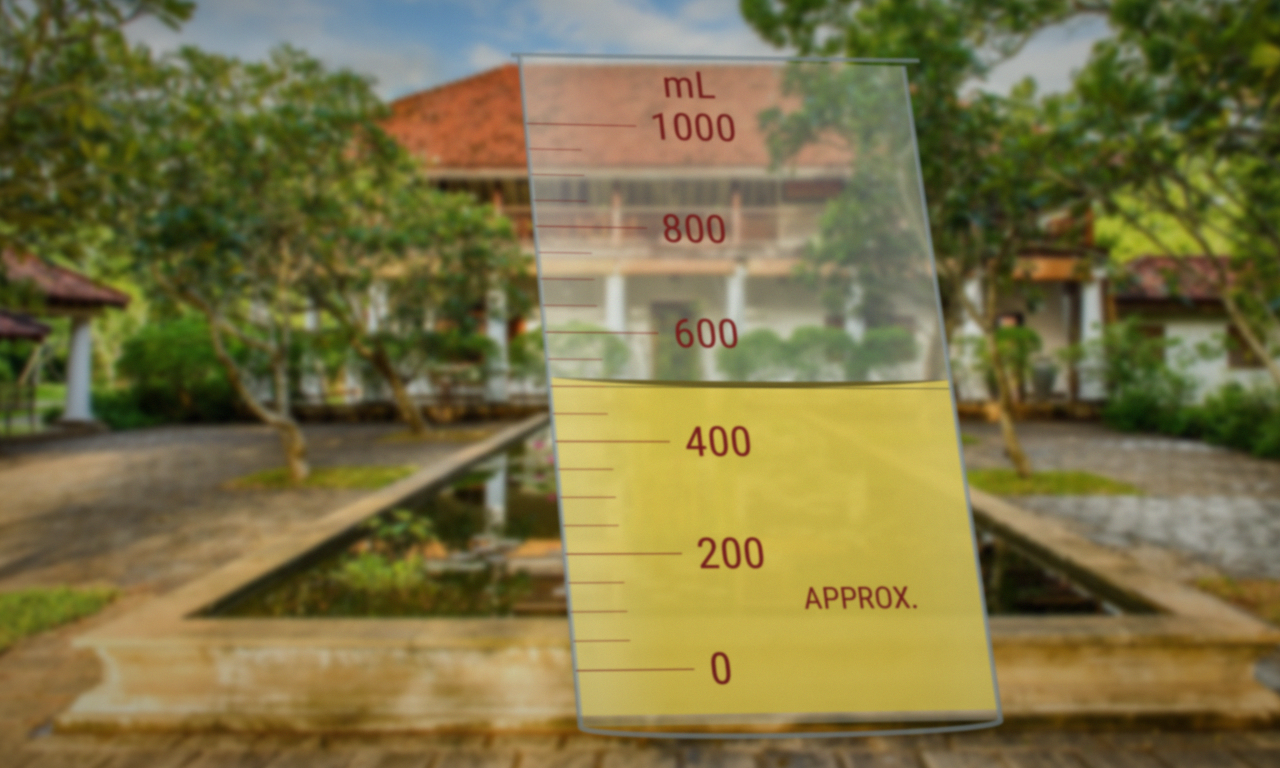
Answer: 500 mL
